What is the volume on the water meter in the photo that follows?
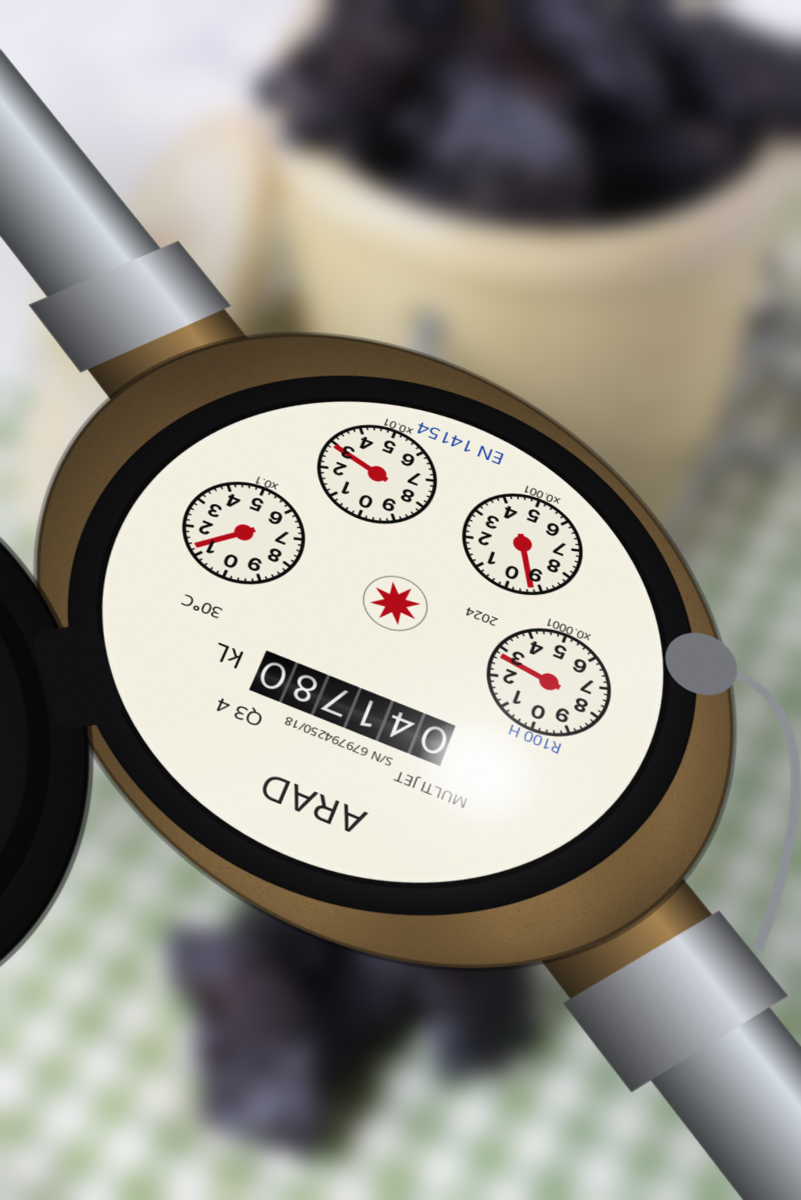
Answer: 41780.1292 kL
